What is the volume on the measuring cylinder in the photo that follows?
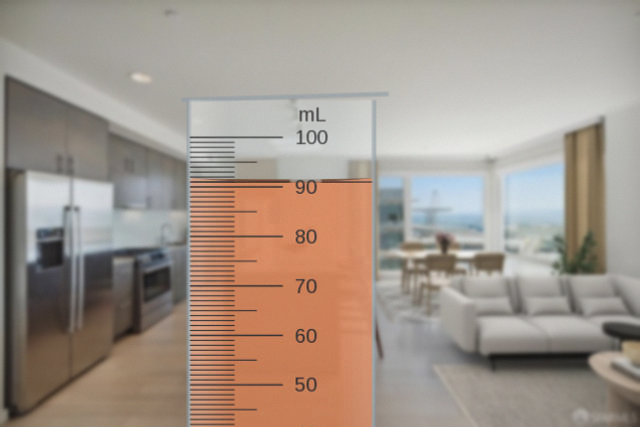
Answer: 91 mL
